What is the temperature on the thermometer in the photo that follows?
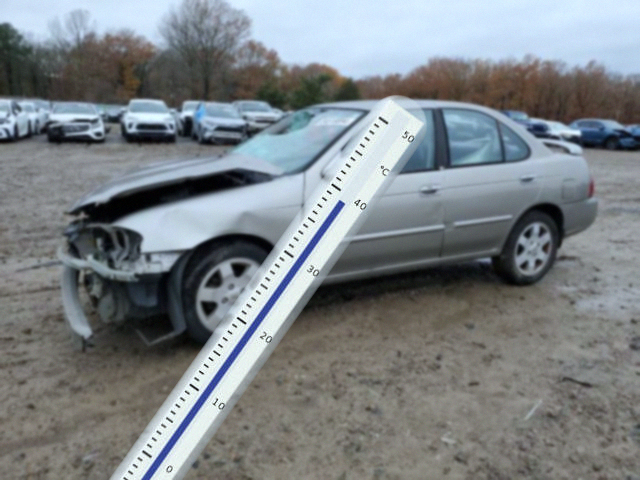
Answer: 39 °C
